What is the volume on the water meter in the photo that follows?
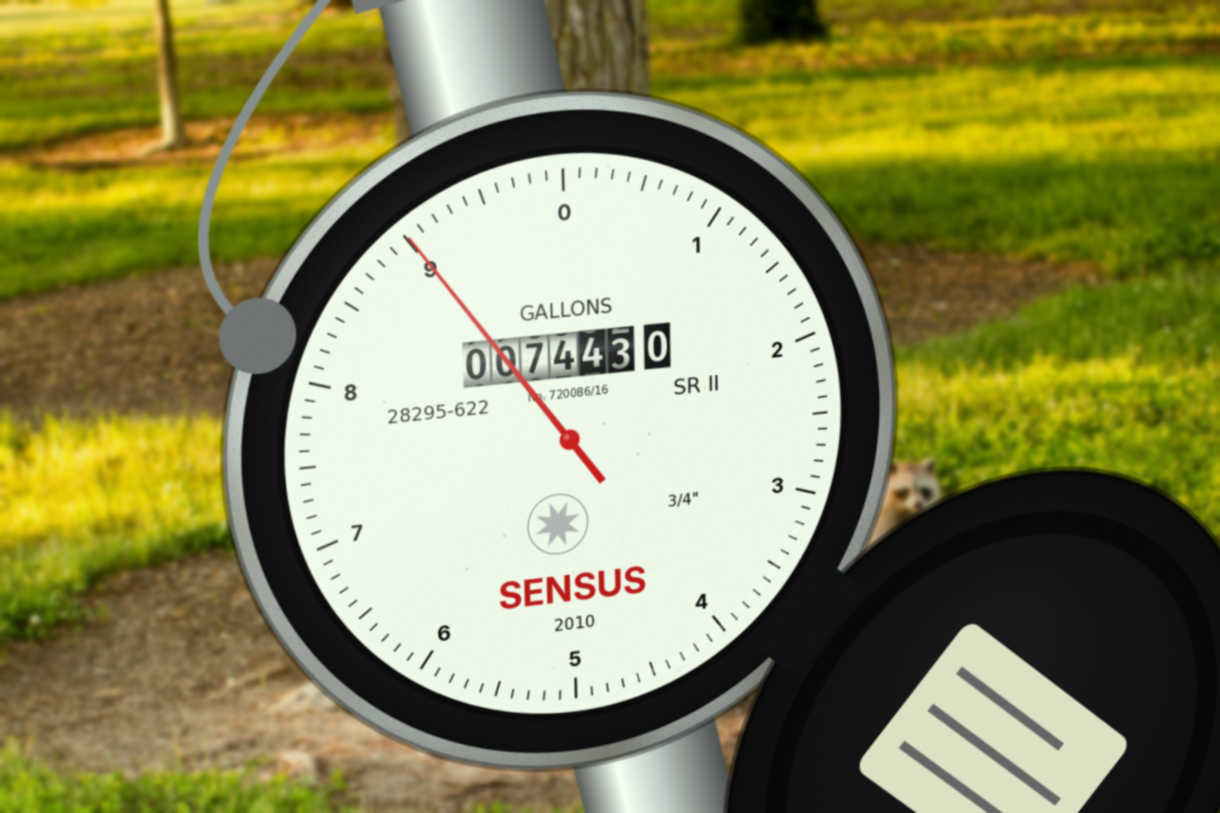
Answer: 74429.0 gal
